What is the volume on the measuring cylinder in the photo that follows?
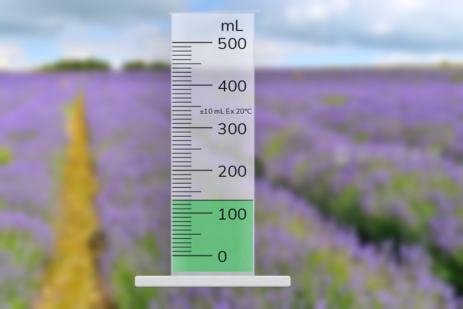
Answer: 130 mL
